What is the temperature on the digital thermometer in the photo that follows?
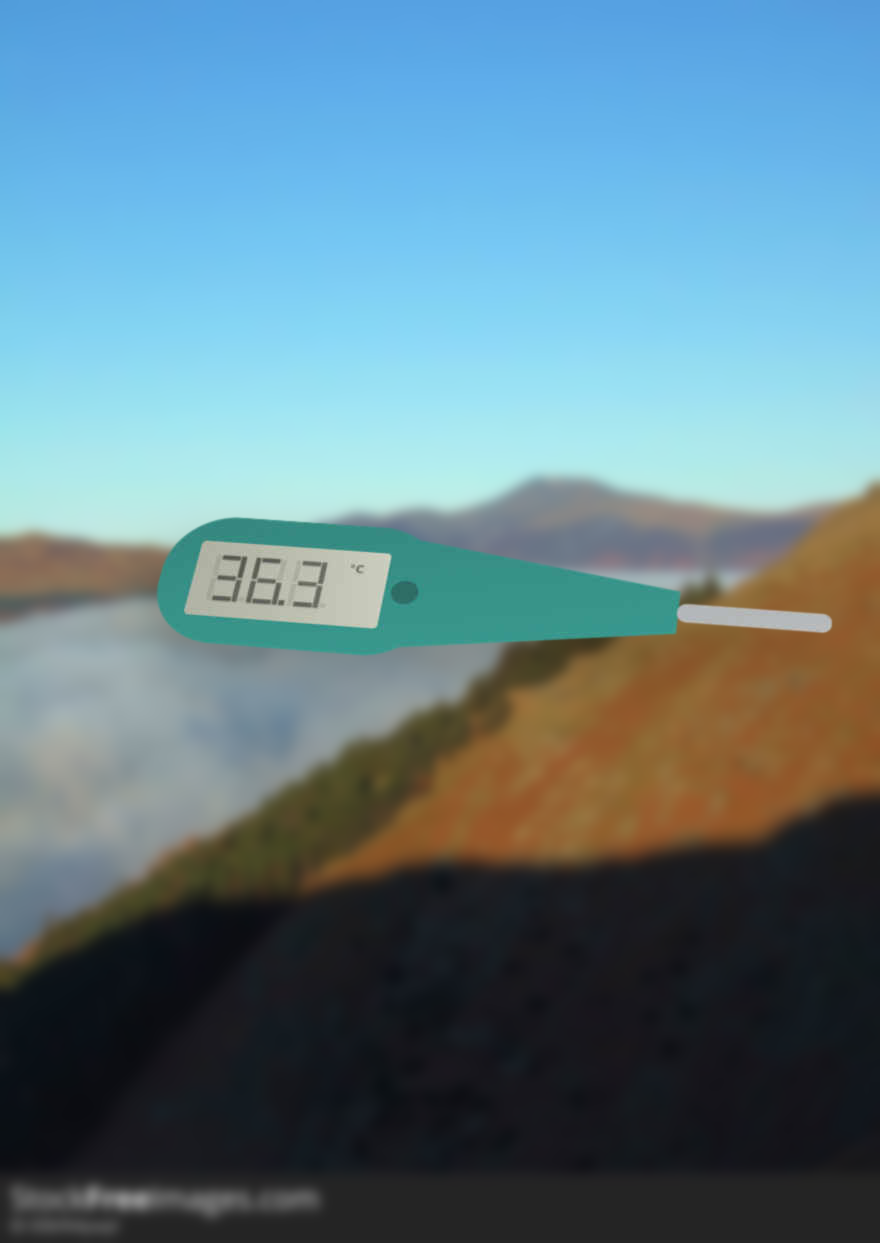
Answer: 36.3 °C
